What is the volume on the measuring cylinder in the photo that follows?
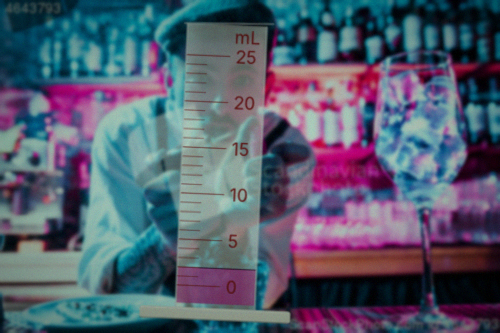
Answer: 2 mL
